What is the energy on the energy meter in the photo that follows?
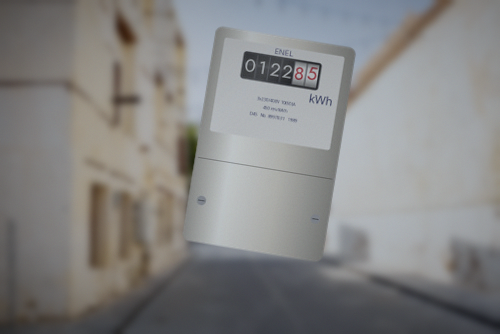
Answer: 122.85 kWh
